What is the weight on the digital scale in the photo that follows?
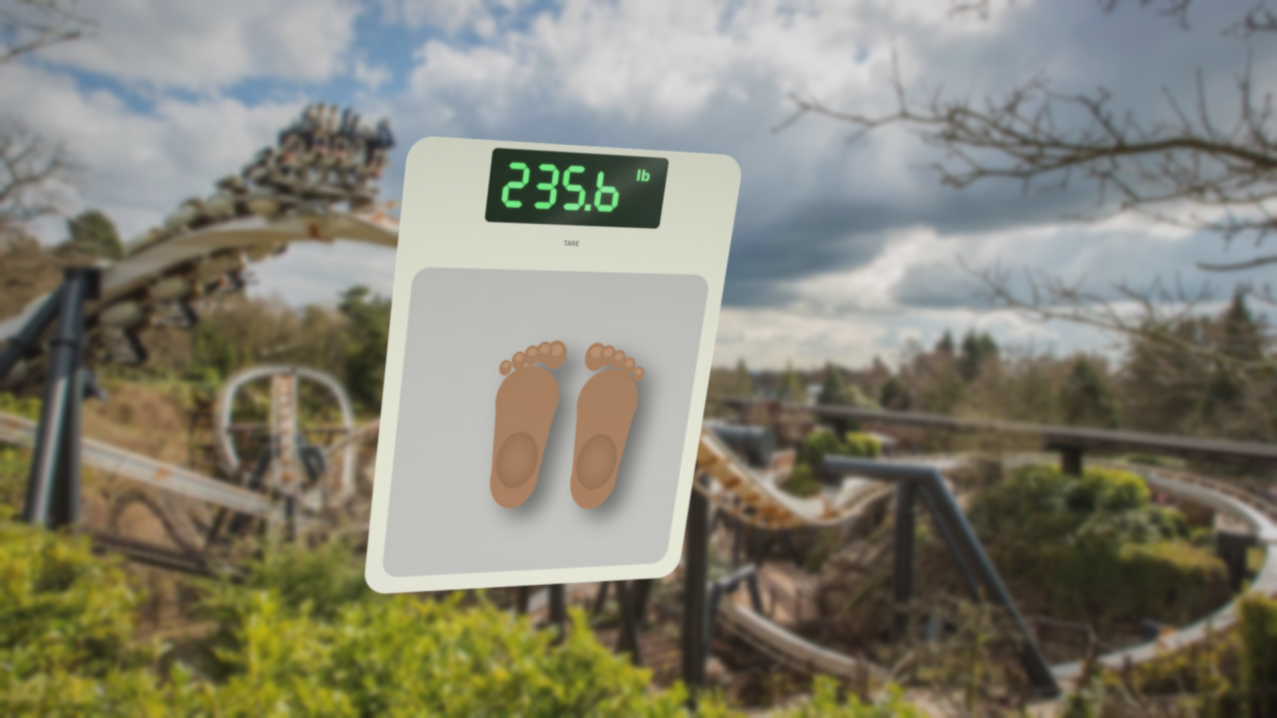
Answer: 235.6 lb
